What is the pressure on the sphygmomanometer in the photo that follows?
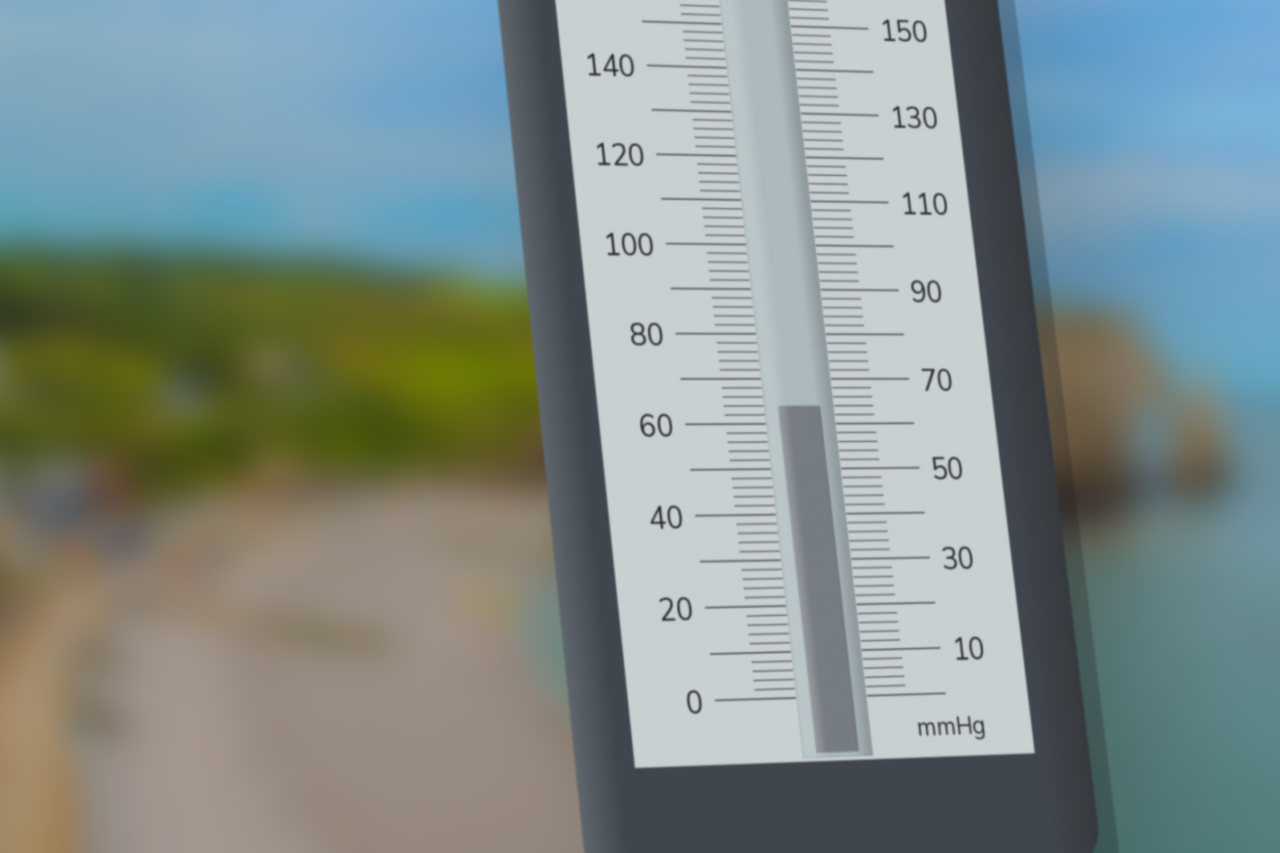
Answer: 64 mmHg
